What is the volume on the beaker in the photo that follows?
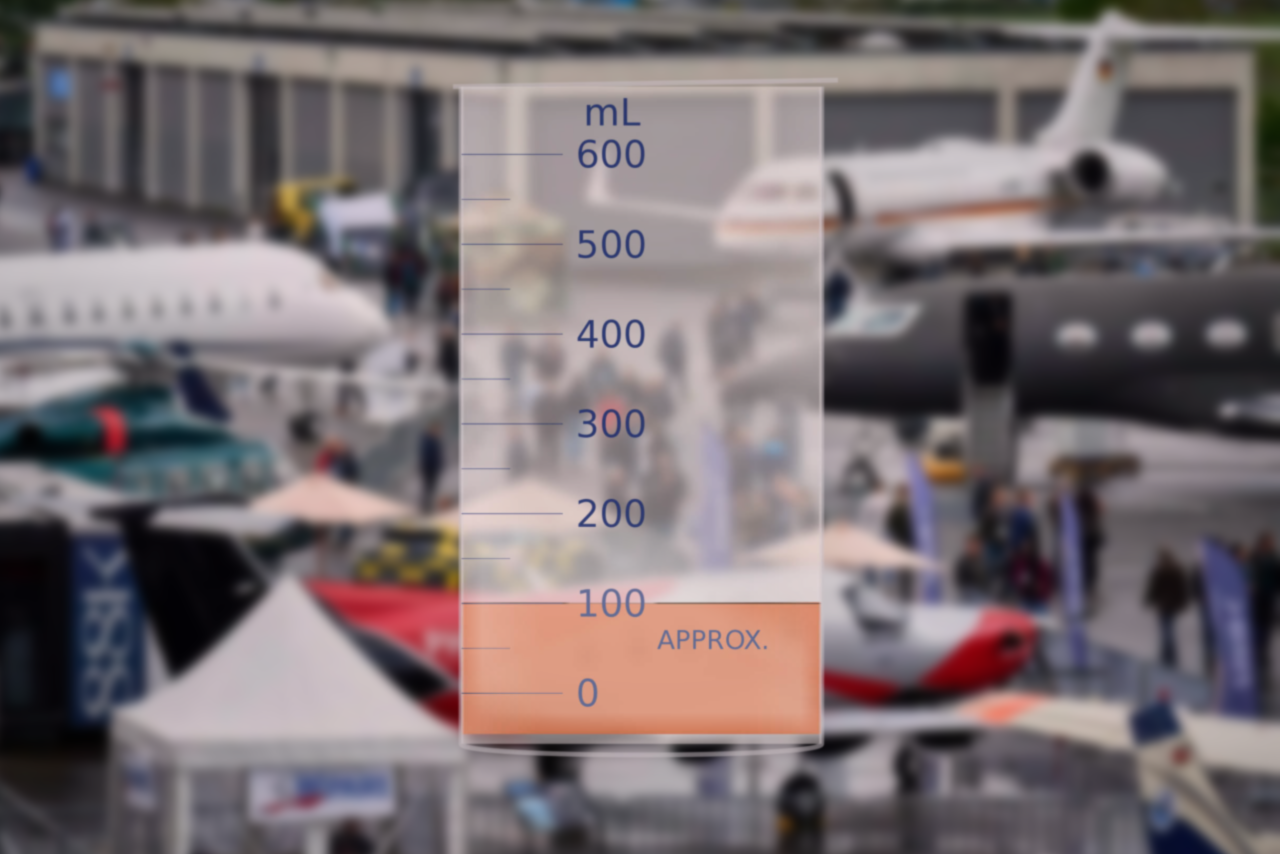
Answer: 100 mL
